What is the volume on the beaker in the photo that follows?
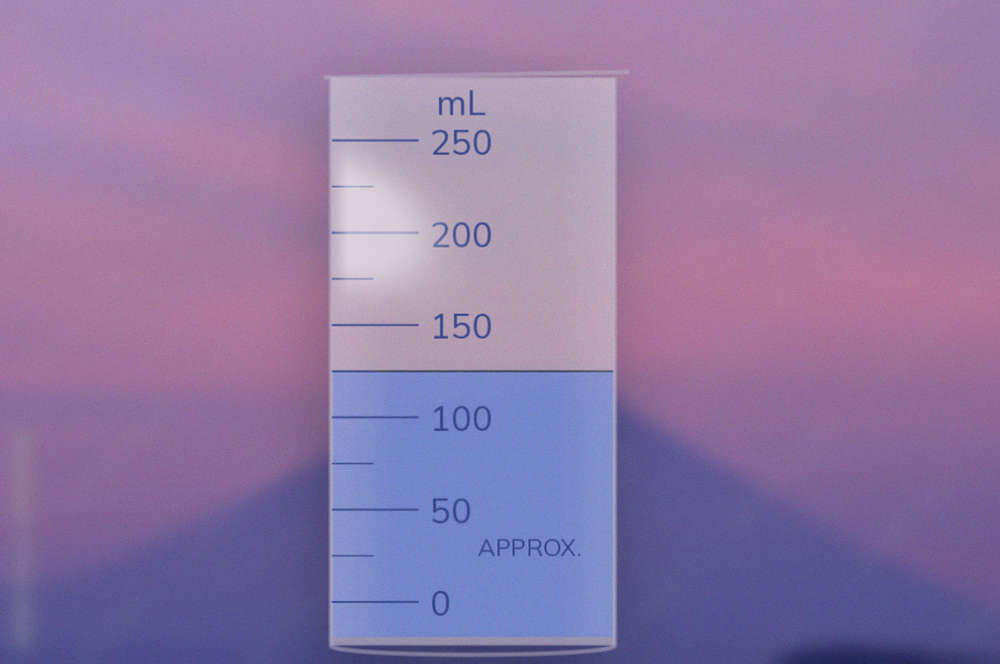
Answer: 125 mL
